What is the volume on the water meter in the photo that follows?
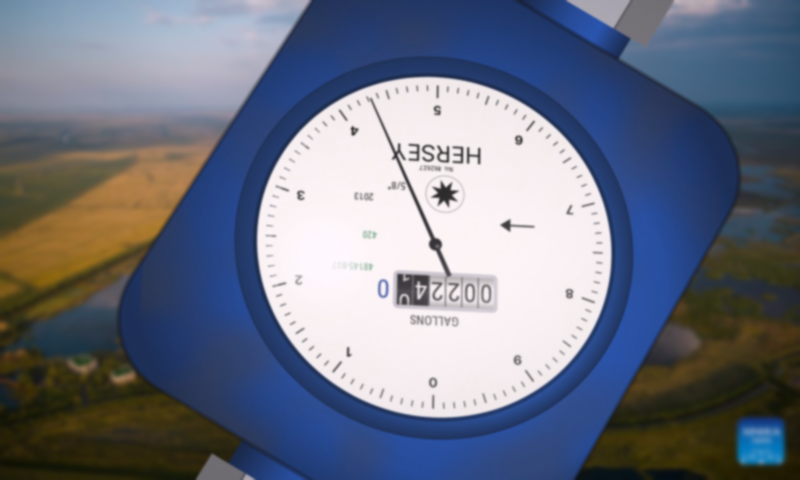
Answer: 22404.3 gal
